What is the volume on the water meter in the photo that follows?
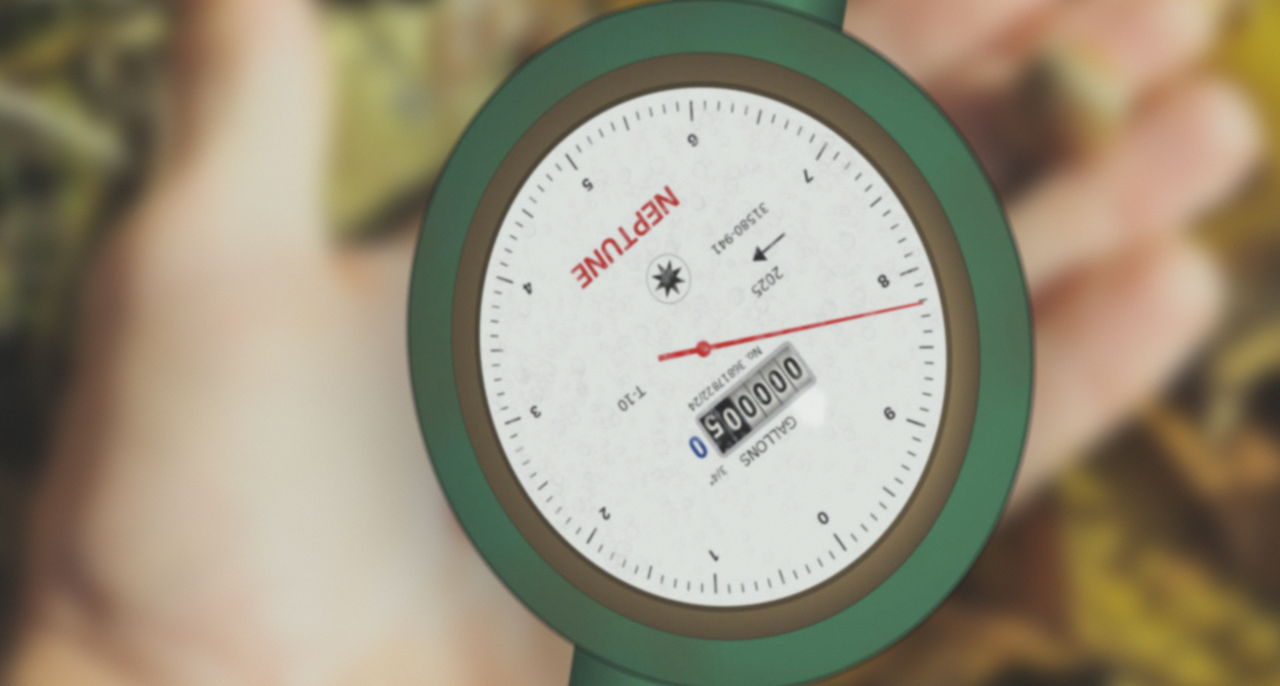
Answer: 48.2 gal
